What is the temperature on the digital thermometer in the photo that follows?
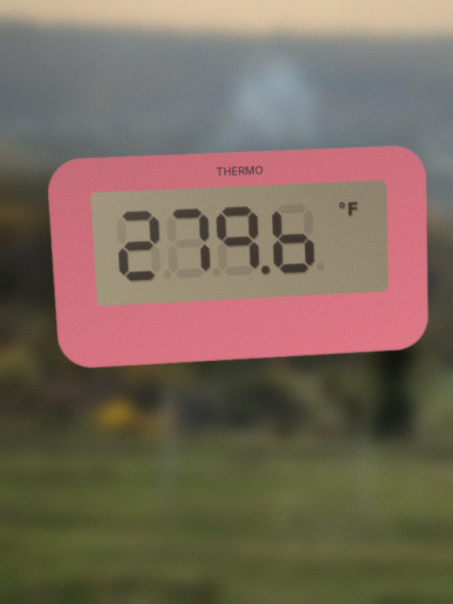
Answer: 279.6 °F
